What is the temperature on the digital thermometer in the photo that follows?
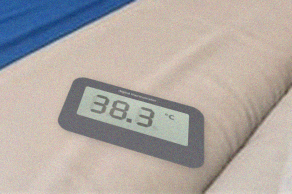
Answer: 38.3 °C
